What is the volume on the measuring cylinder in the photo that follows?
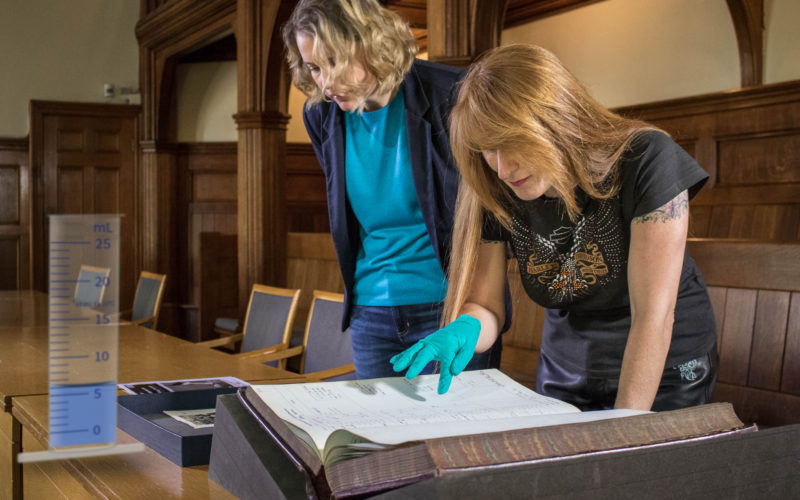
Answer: 6 mL
